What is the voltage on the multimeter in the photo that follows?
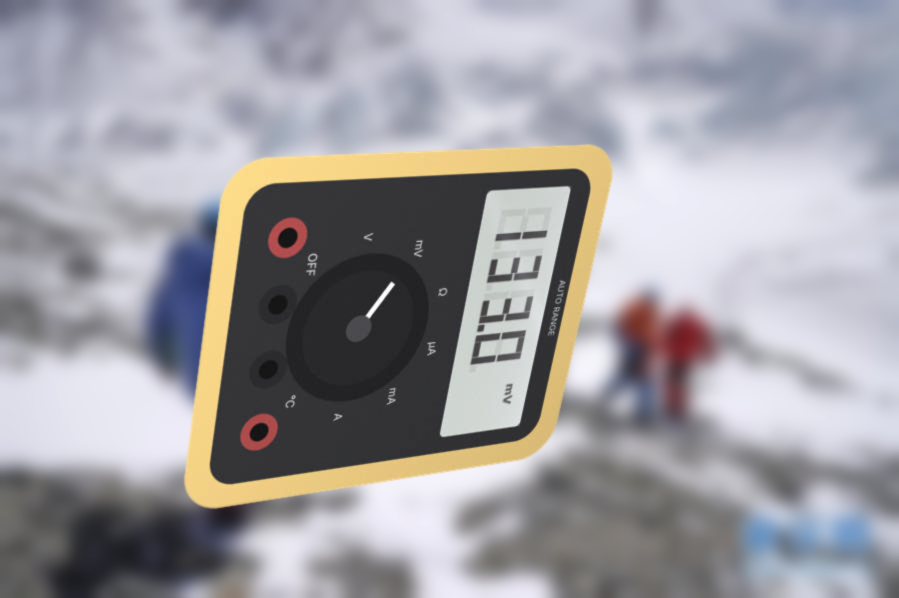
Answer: 133.0 mV
